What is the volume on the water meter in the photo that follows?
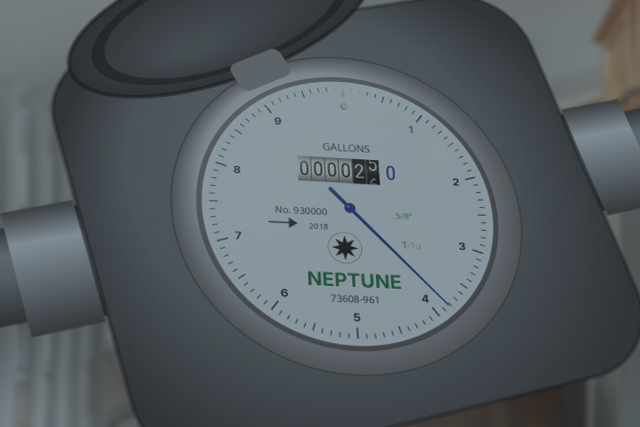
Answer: 253.8 gal
